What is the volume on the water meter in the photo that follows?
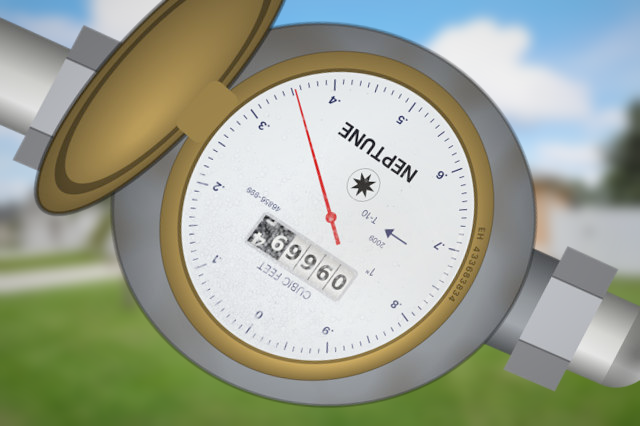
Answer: 96694.35 ft³
